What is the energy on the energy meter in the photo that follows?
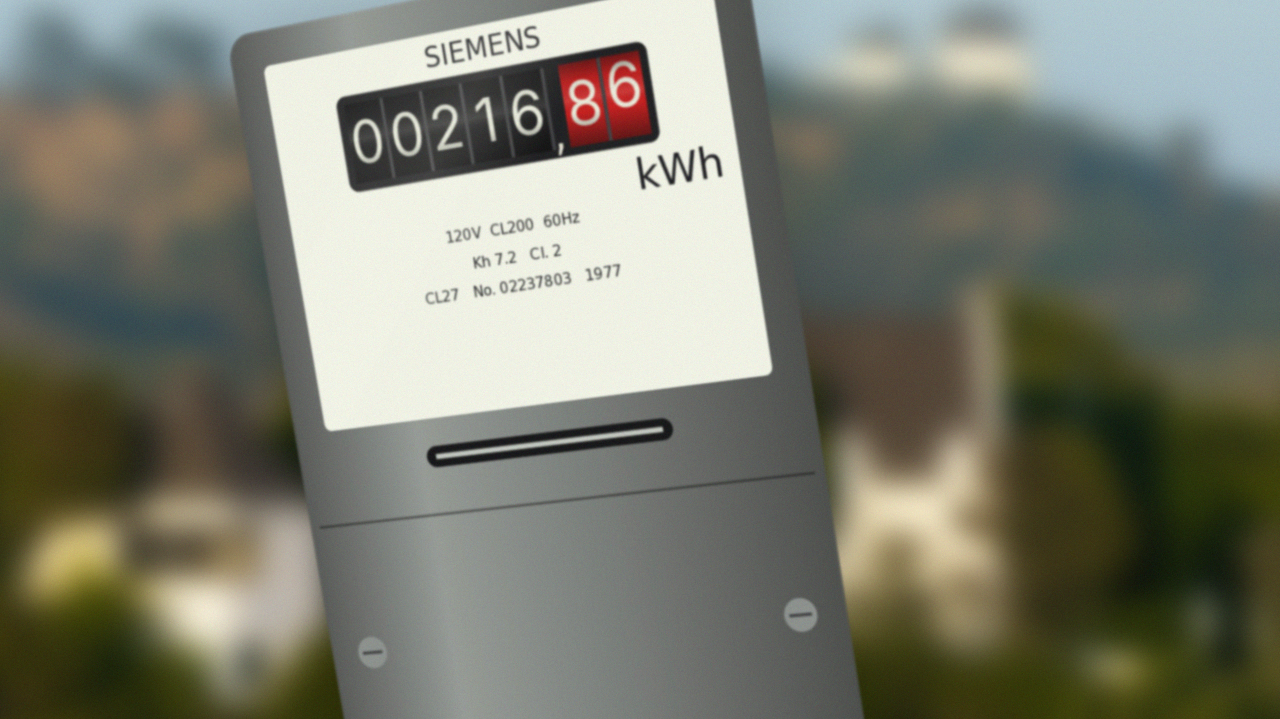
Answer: 216.86 kWh
